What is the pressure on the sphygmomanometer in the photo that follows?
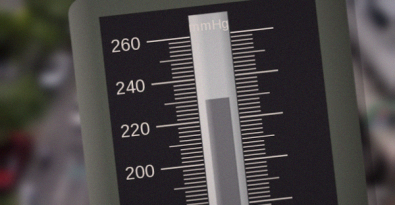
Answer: 230 mmHg
